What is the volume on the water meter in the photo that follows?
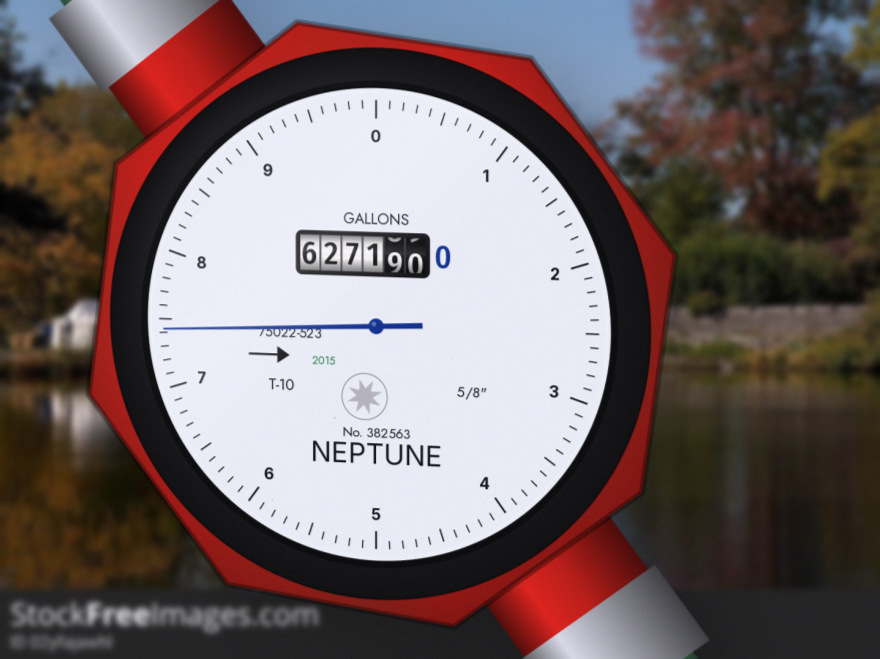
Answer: 6271897.4 gal
